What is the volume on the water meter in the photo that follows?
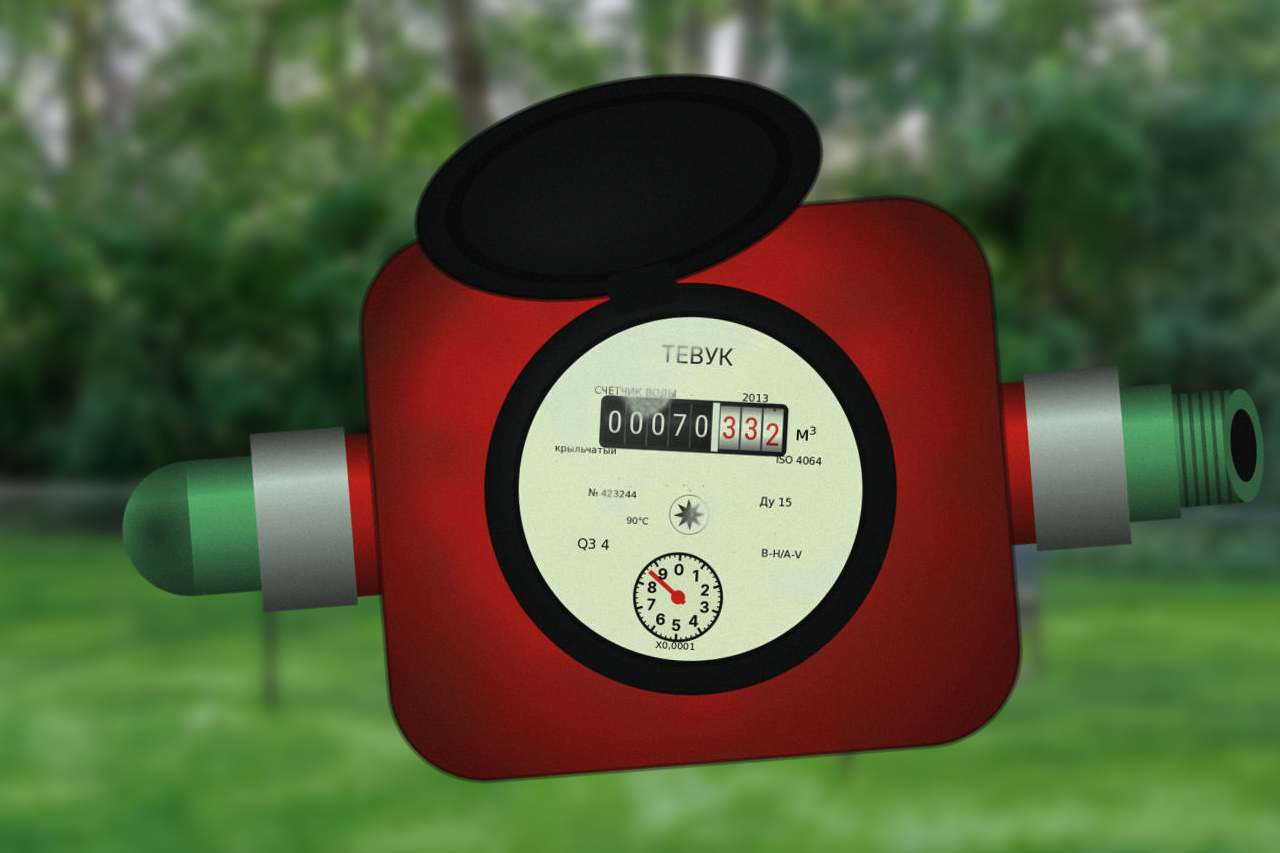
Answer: 70.3318 m³
